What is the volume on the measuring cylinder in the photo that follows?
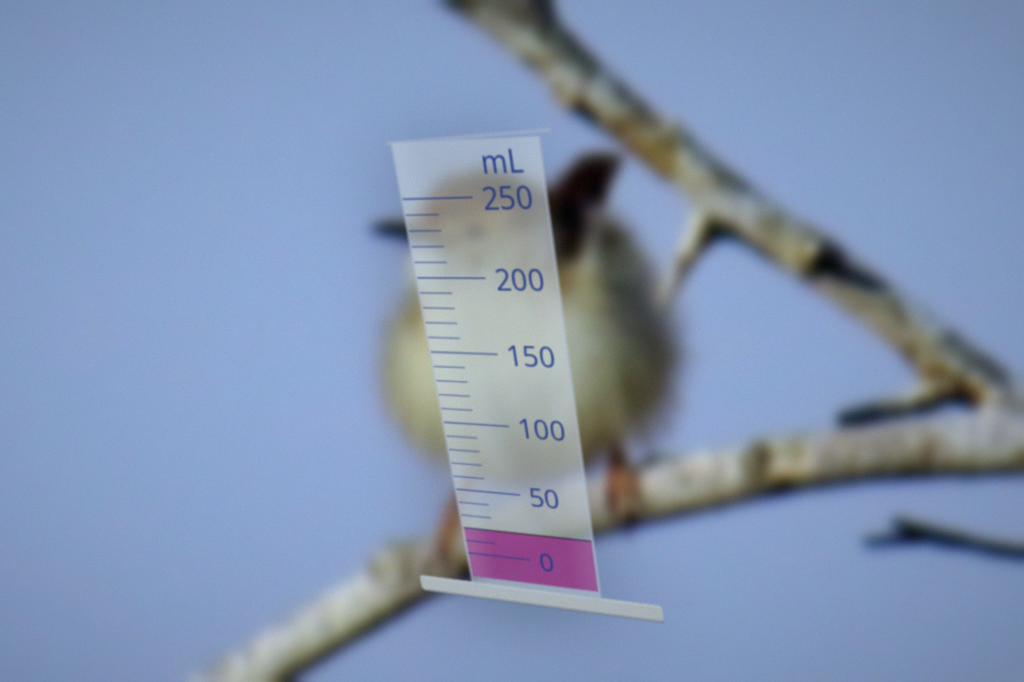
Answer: 20 mL
